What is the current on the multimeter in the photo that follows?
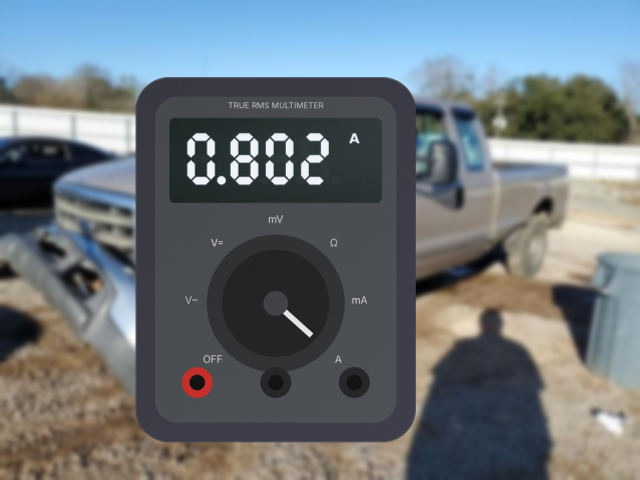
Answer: 0.802 A
